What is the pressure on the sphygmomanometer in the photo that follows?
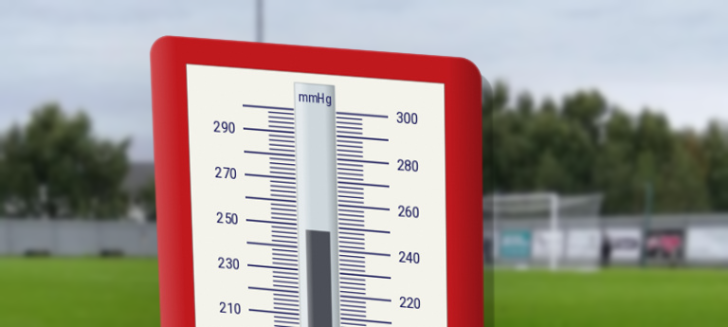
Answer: 248 mmHg
